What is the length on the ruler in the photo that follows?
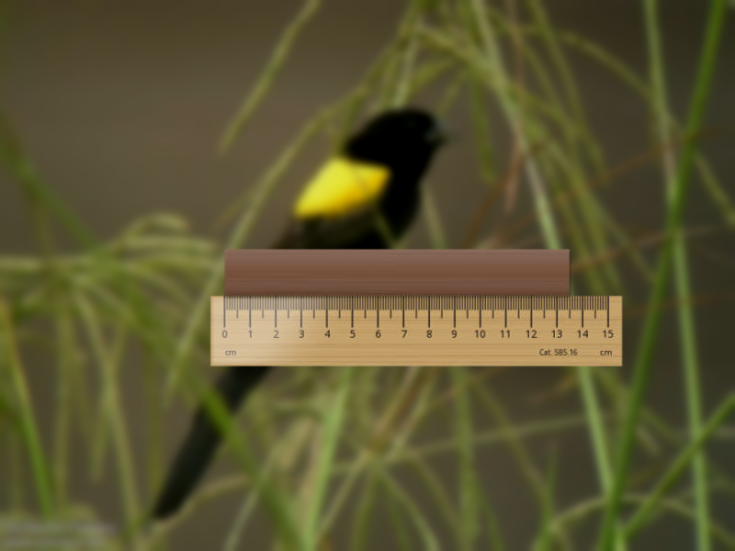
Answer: 13.5 cm
